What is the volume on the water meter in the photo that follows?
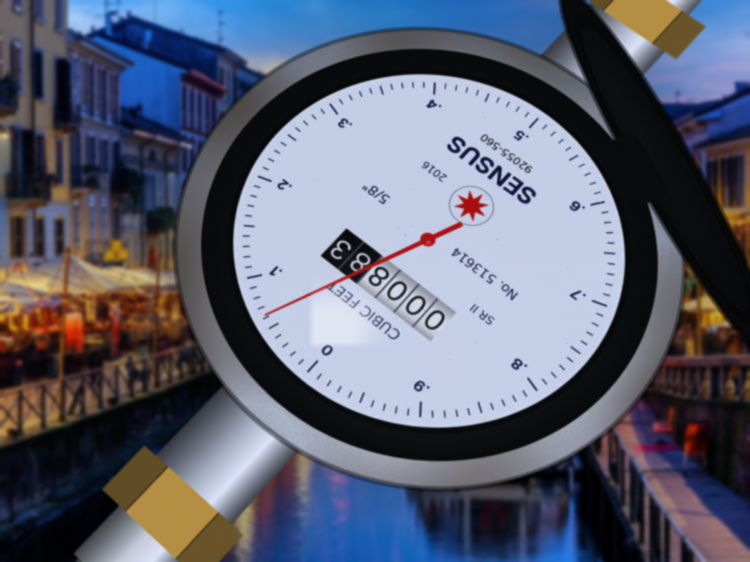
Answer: 883.06 ft³
